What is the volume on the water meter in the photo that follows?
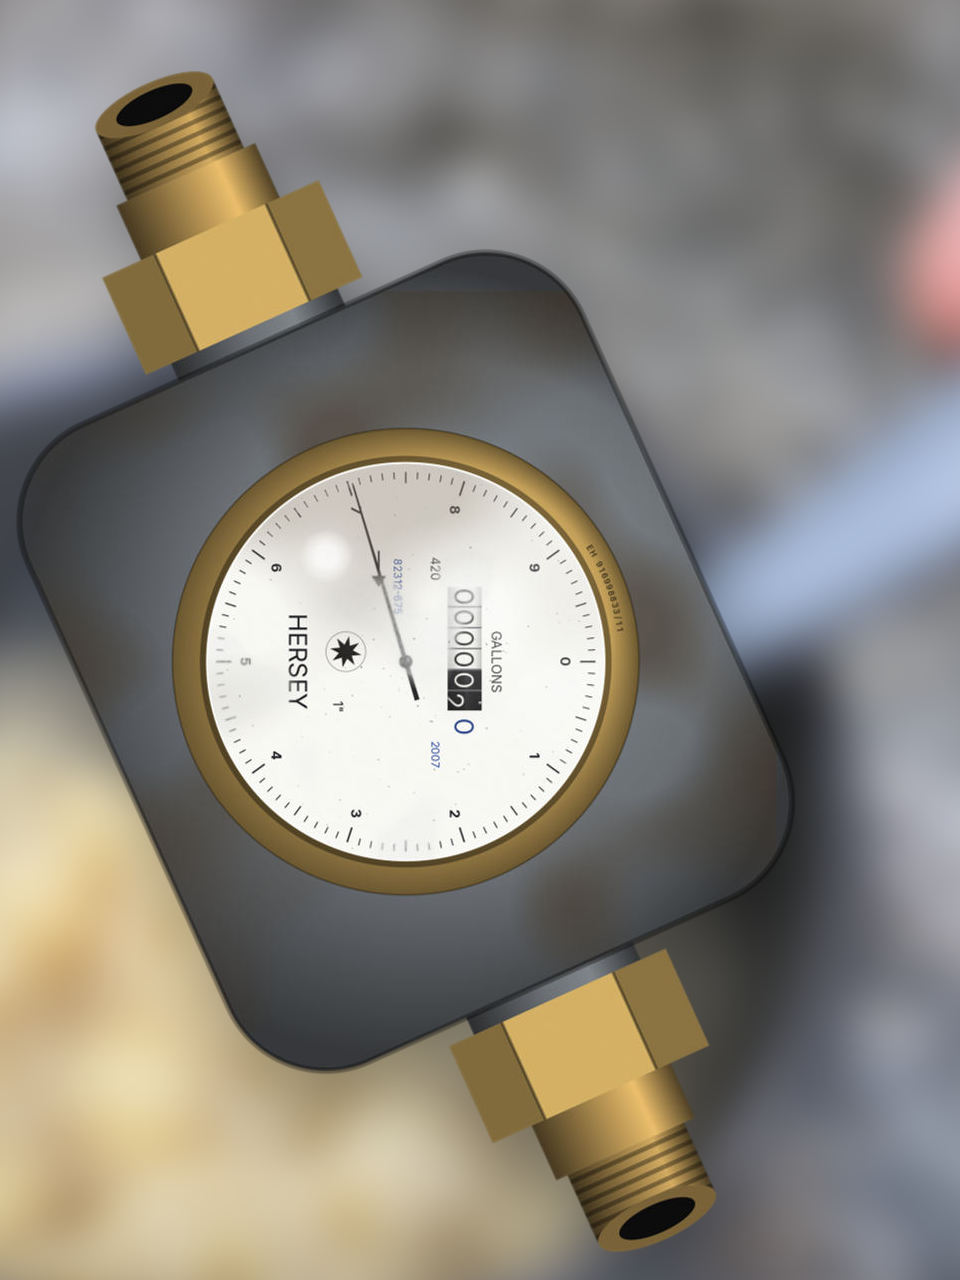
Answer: 17.0 gal
